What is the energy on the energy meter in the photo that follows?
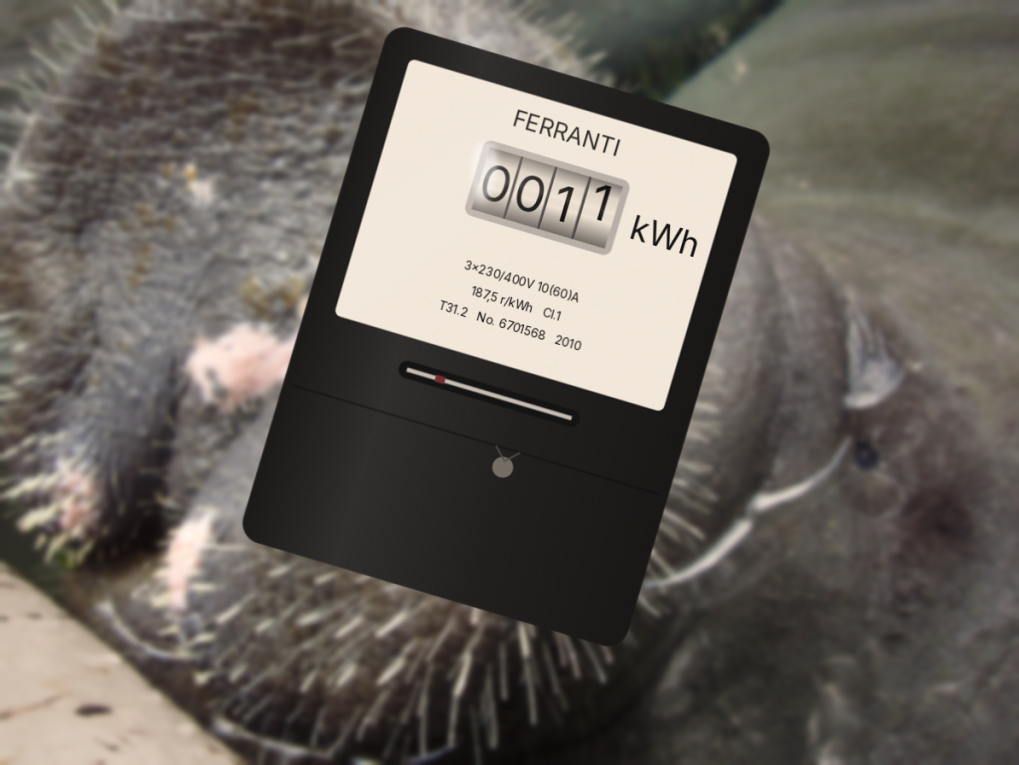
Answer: 11 kWh
